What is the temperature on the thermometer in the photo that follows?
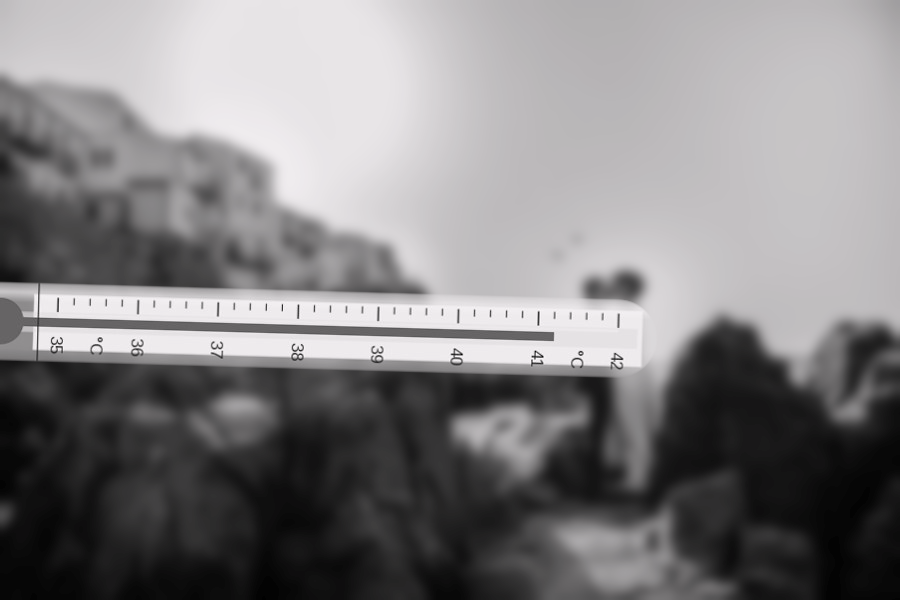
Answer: 41.2 °C
